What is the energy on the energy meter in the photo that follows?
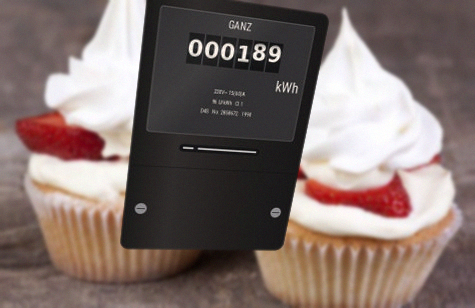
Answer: 189 kWh
